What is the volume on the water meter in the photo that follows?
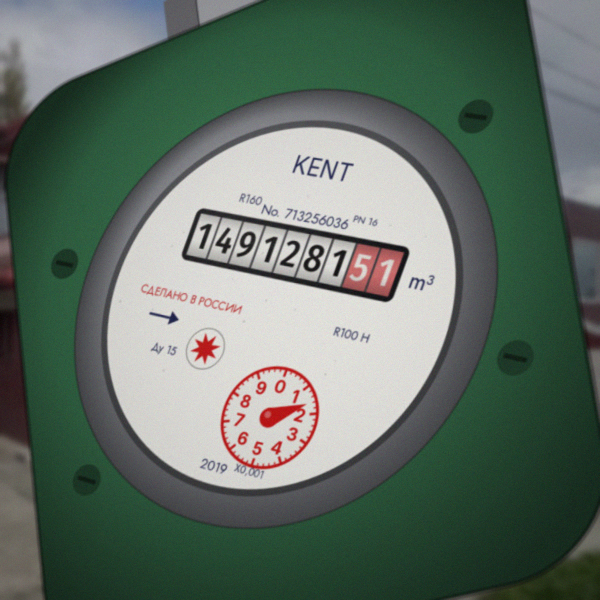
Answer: 1491281.511 m³
